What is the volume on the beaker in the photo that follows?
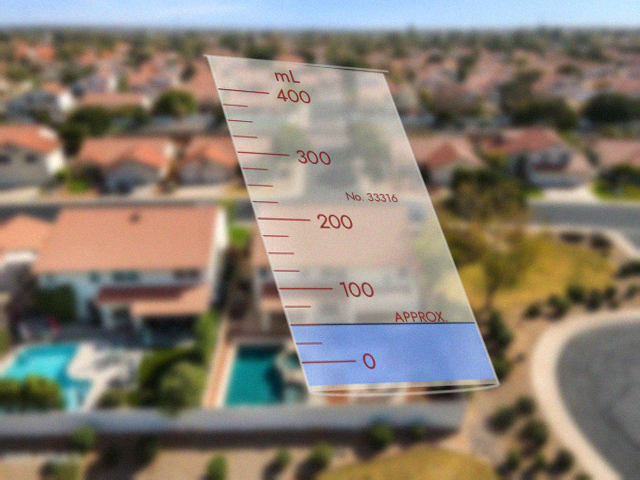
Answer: 50 mL
